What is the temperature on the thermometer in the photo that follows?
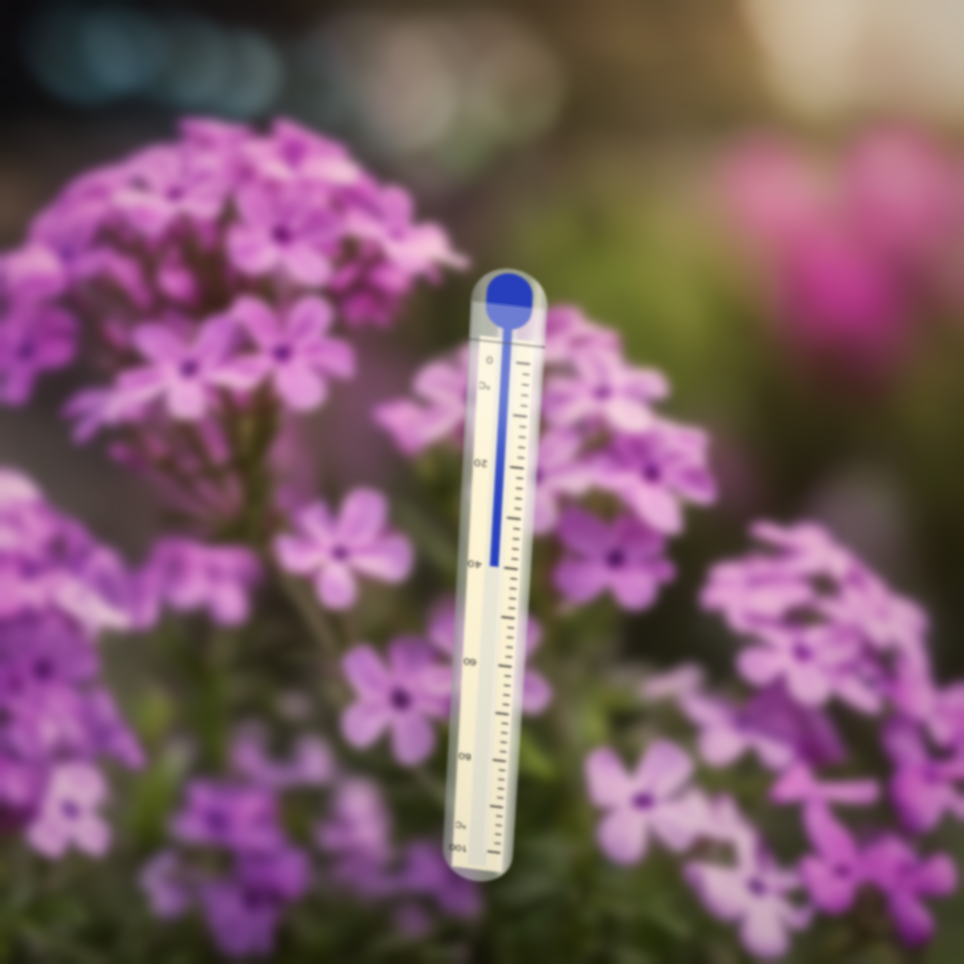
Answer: 40 °C
